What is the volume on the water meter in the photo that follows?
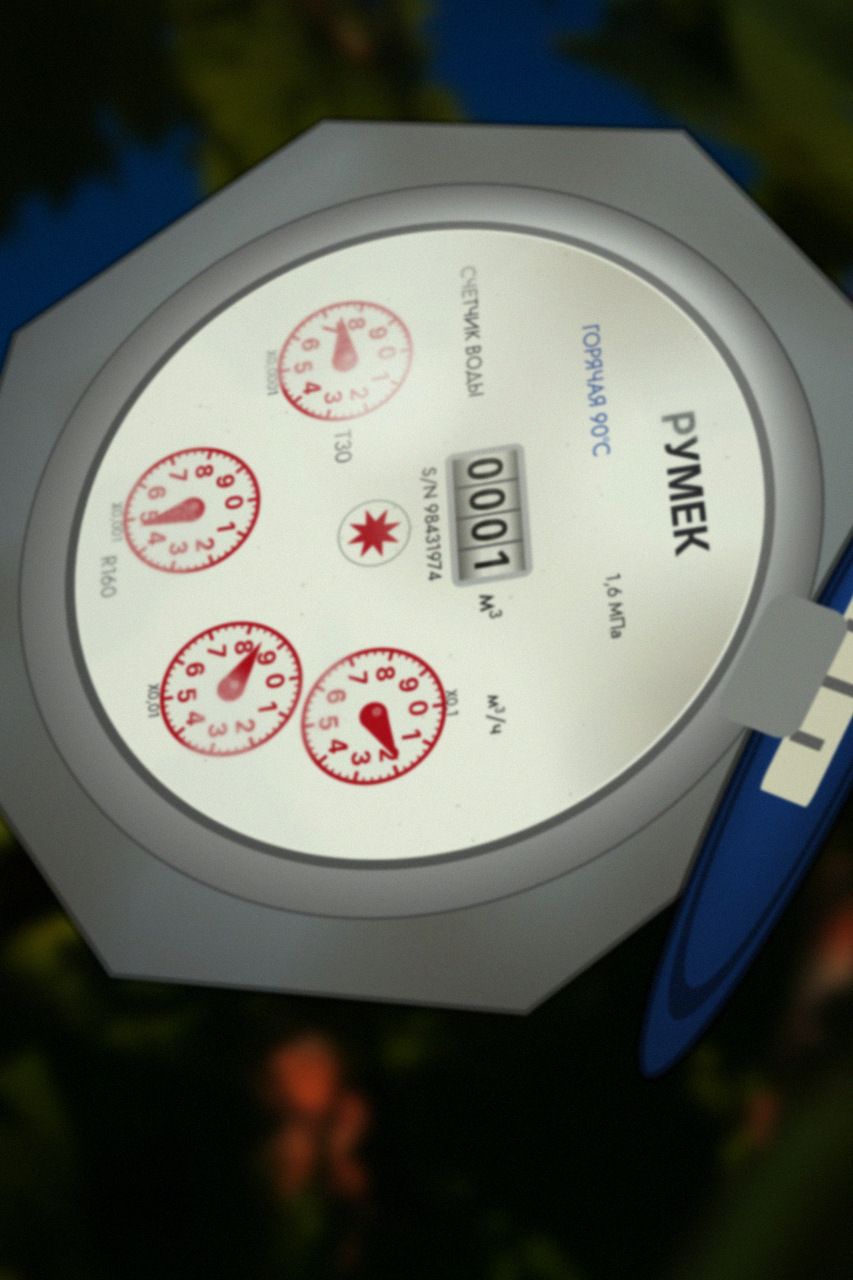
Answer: 1.1847 m³
